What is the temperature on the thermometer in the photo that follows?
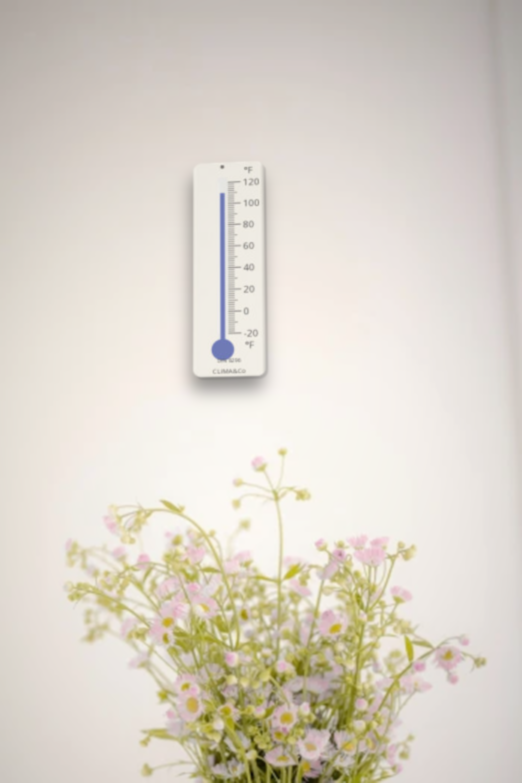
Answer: 110 °F
